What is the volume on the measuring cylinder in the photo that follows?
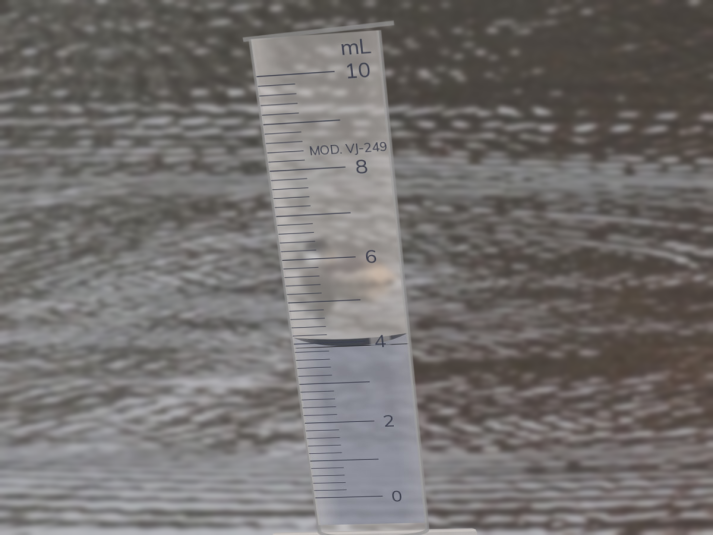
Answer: 3.9 mL
